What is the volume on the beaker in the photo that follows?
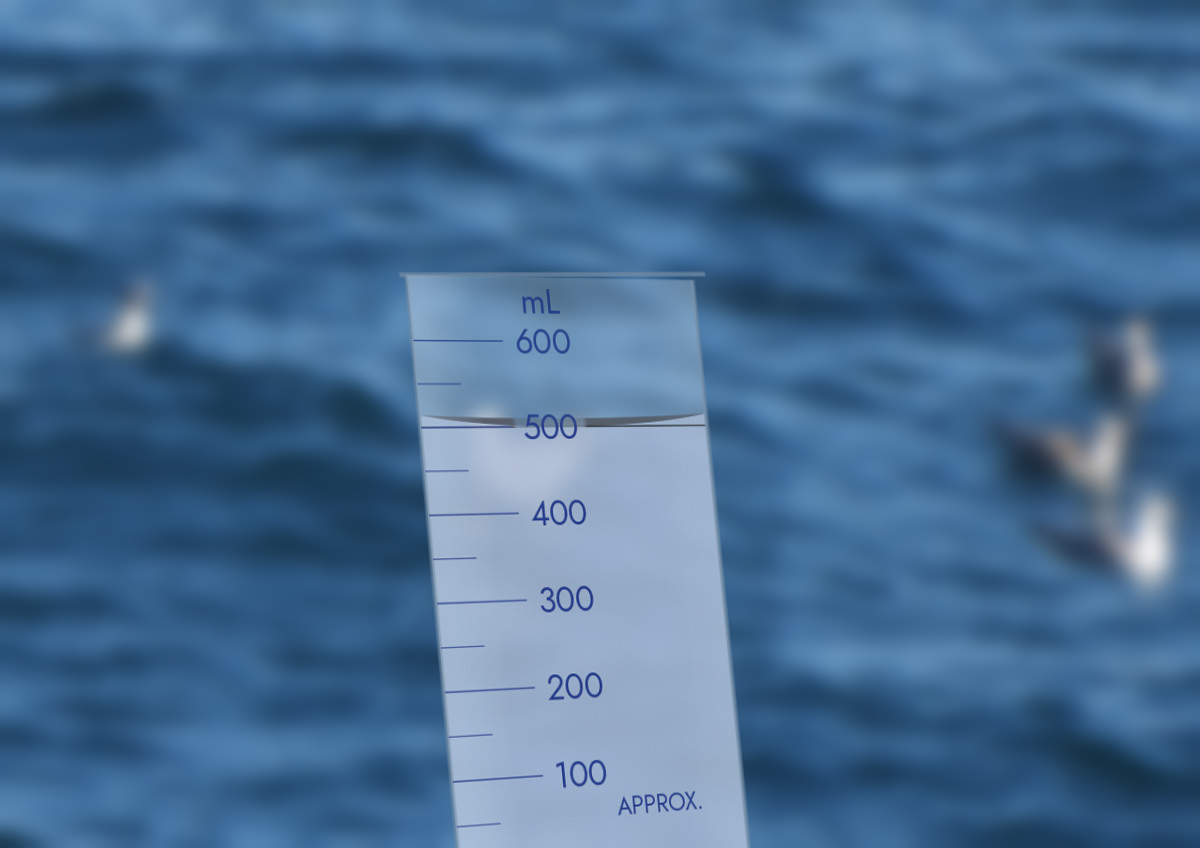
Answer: 500 mL
